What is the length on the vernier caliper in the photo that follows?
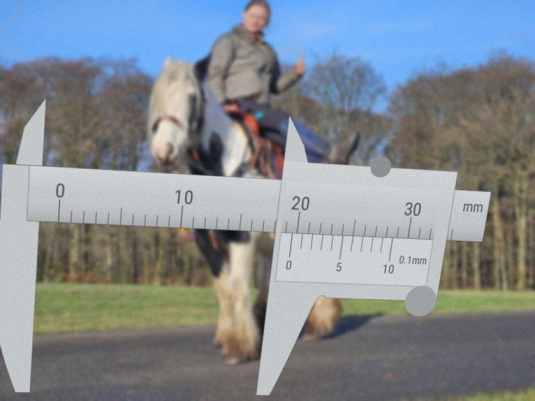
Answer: 19.6 mm
